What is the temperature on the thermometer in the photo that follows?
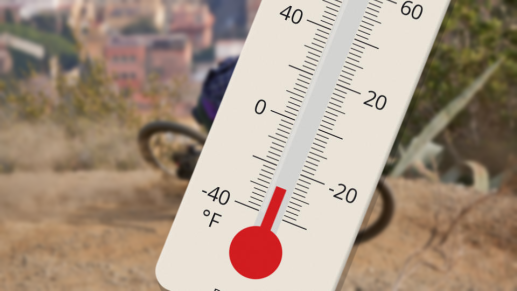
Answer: -28 °F
